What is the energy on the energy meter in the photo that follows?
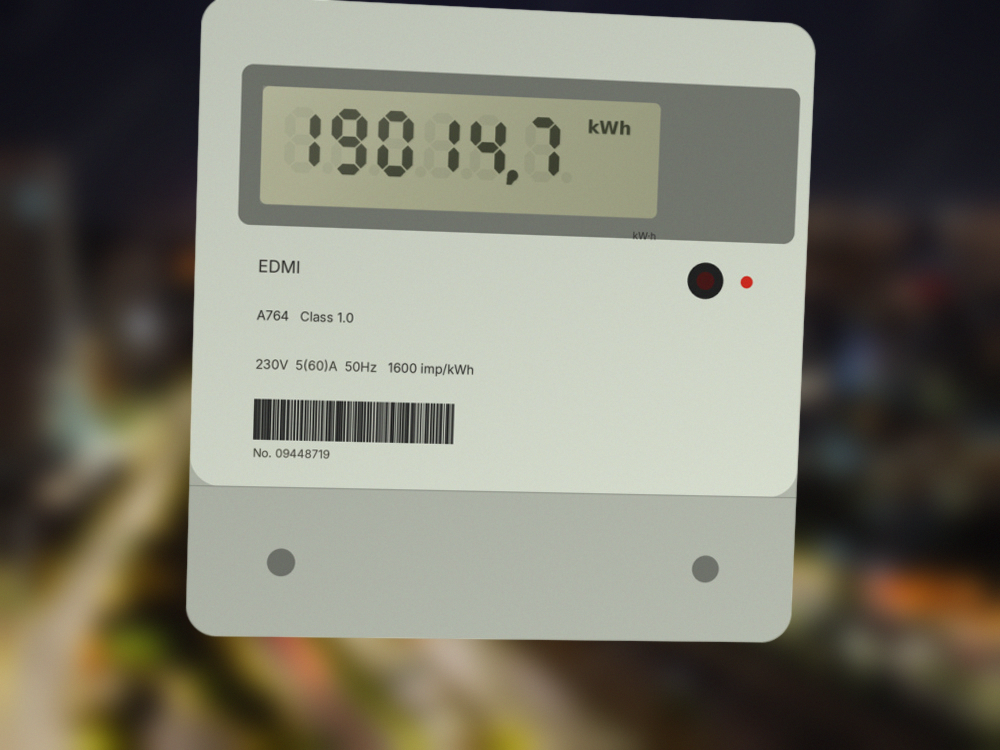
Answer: 19014.7 kWh
